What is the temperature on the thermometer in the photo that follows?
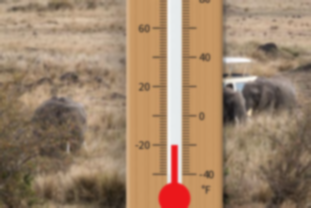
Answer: -20 °F
